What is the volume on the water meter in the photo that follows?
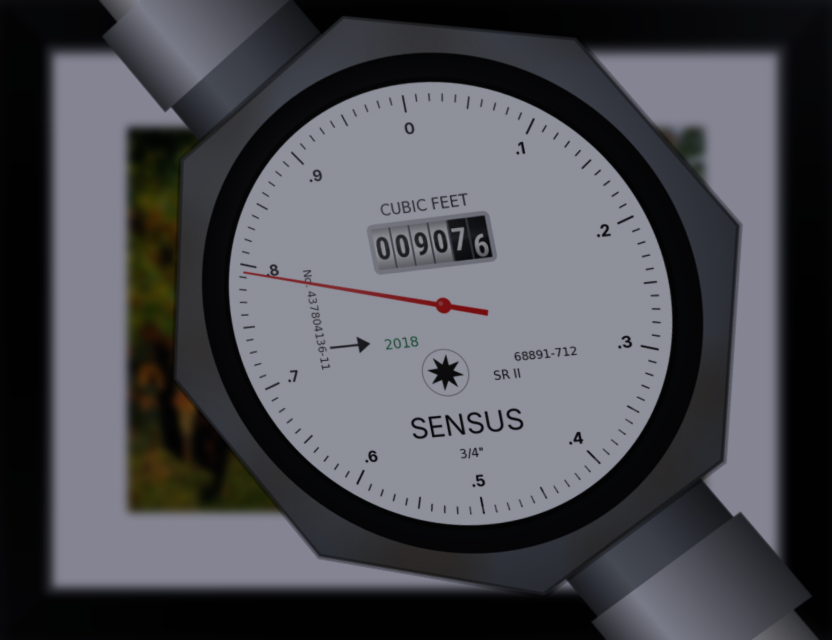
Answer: 9075.79 ft³
